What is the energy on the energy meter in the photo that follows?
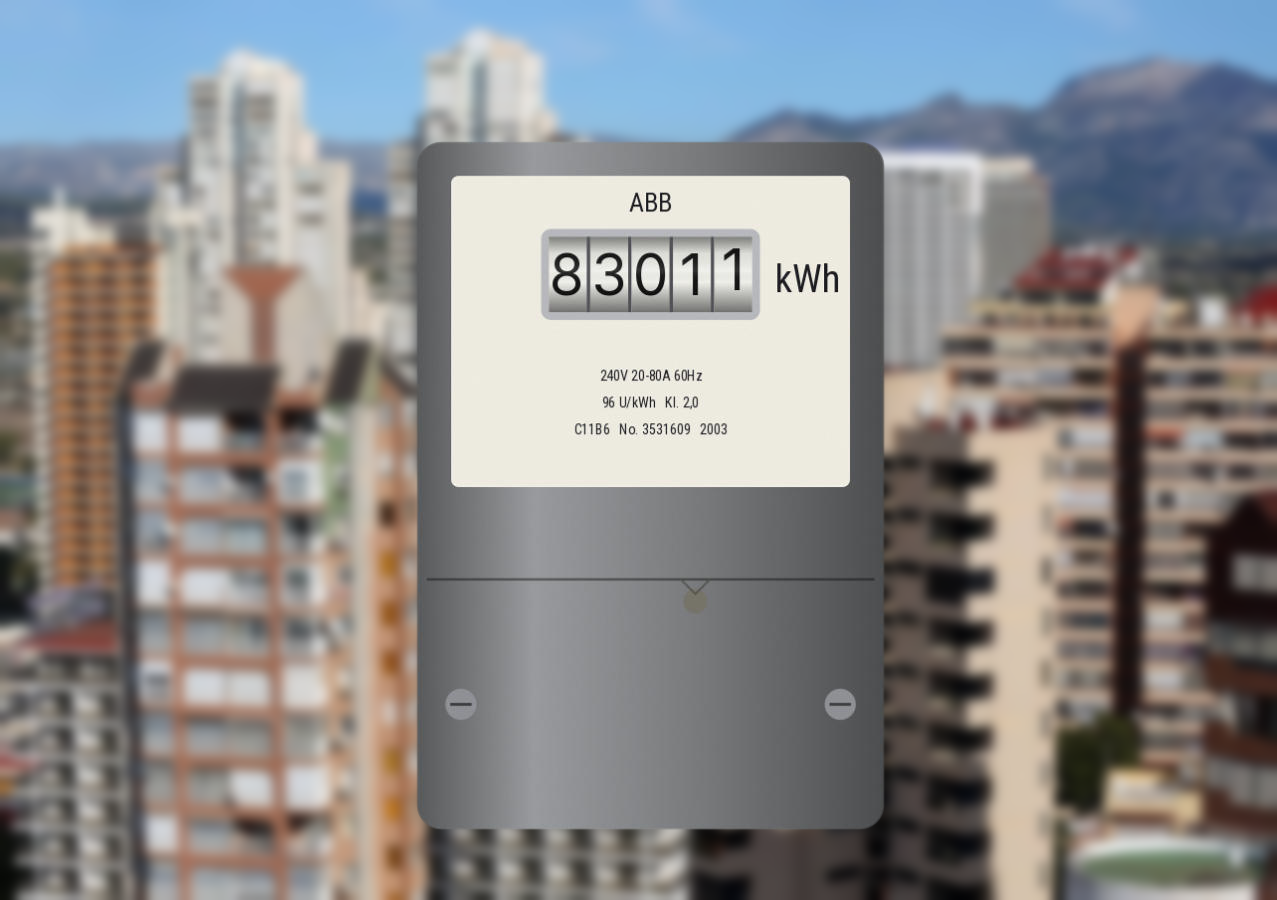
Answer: 83011 kWh
